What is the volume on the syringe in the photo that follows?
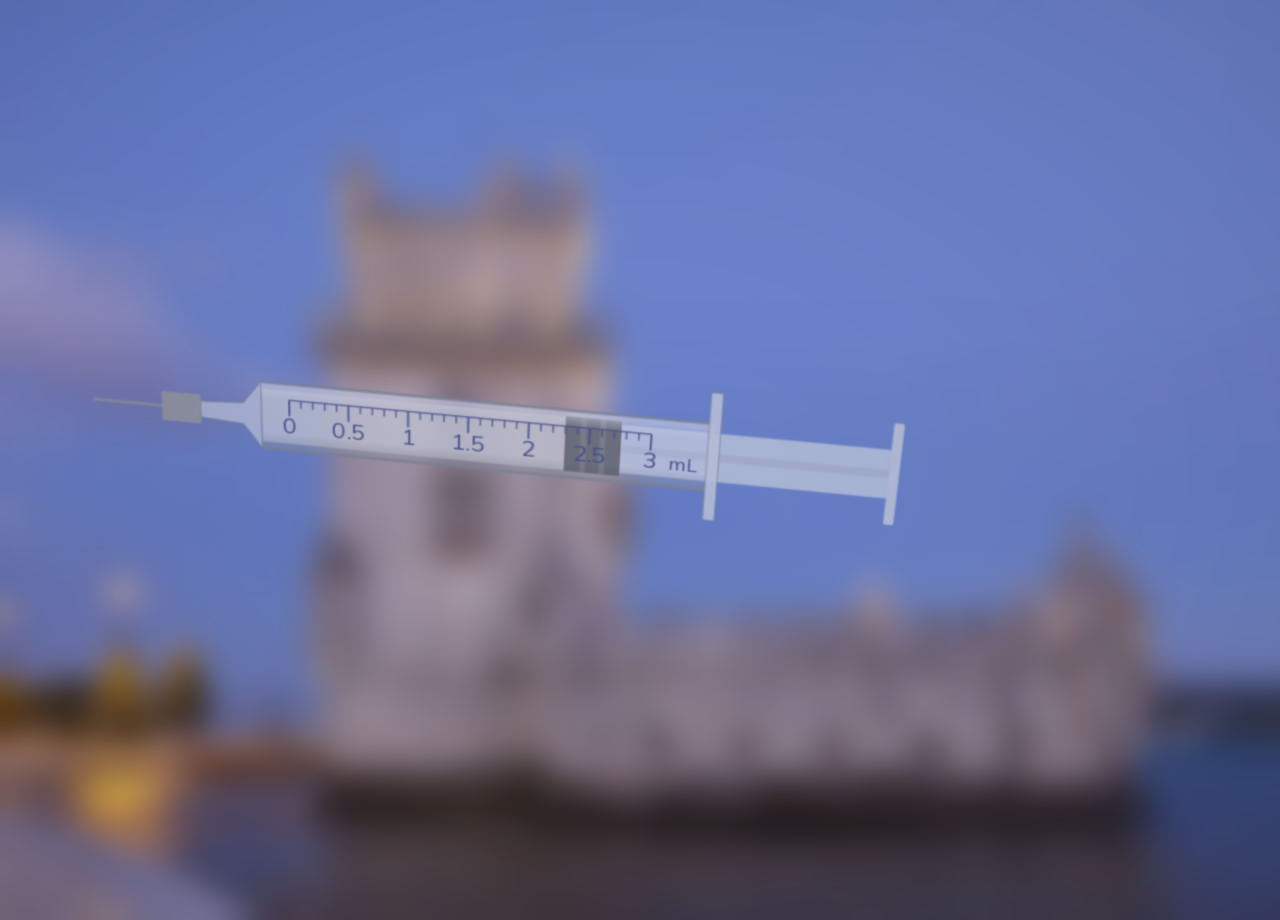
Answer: 2.3 mL
